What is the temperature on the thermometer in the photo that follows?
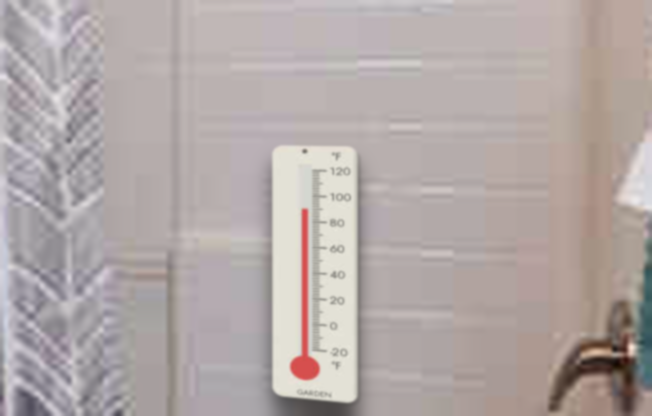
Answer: 90 °F
